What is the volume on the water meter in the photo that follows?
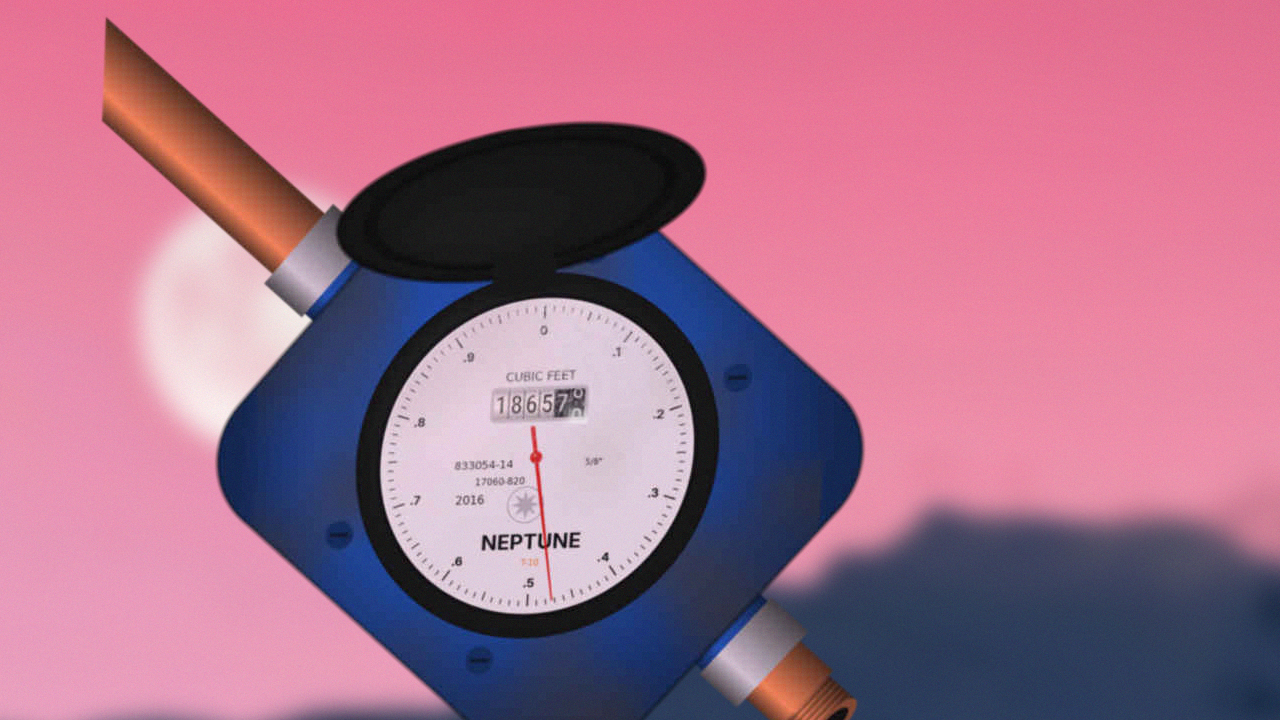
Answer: 186578.47 ft³
